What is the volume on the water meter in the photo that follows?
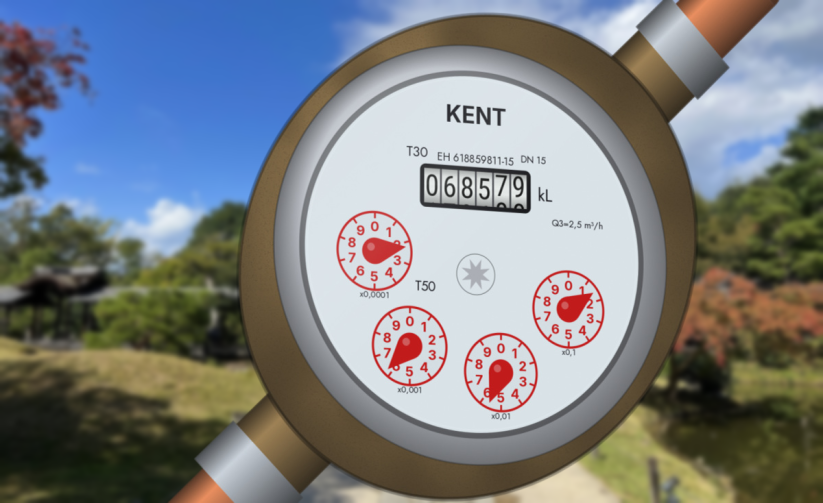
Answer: 68579.1562 kL
